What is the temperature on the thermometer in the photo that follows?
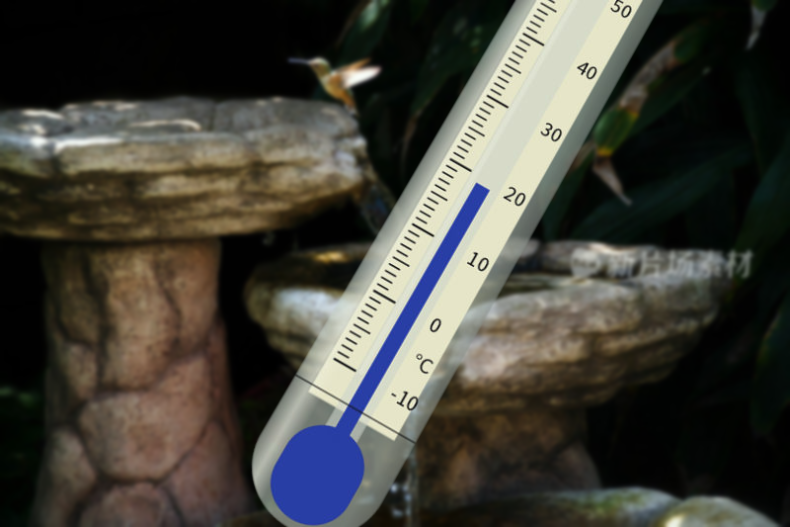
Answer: 19 °C
